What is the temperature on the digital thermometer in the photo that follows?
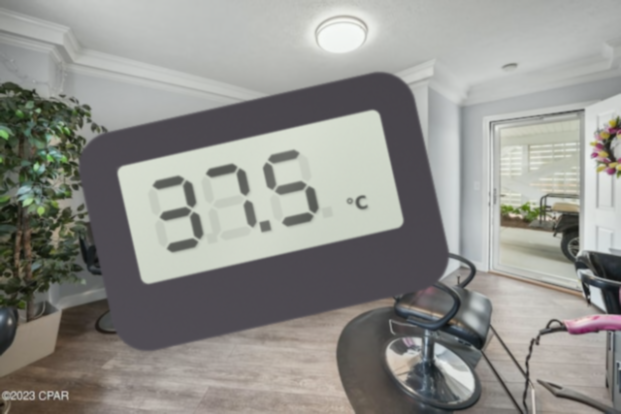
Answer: 37.5 °C
